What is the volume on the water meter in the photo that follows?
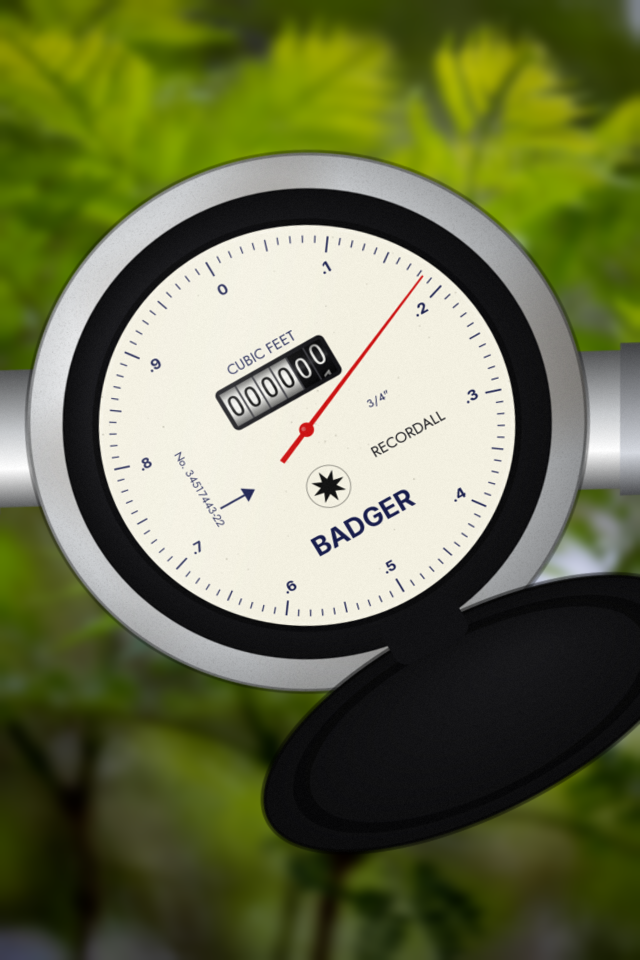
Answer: 0.18 ft³
